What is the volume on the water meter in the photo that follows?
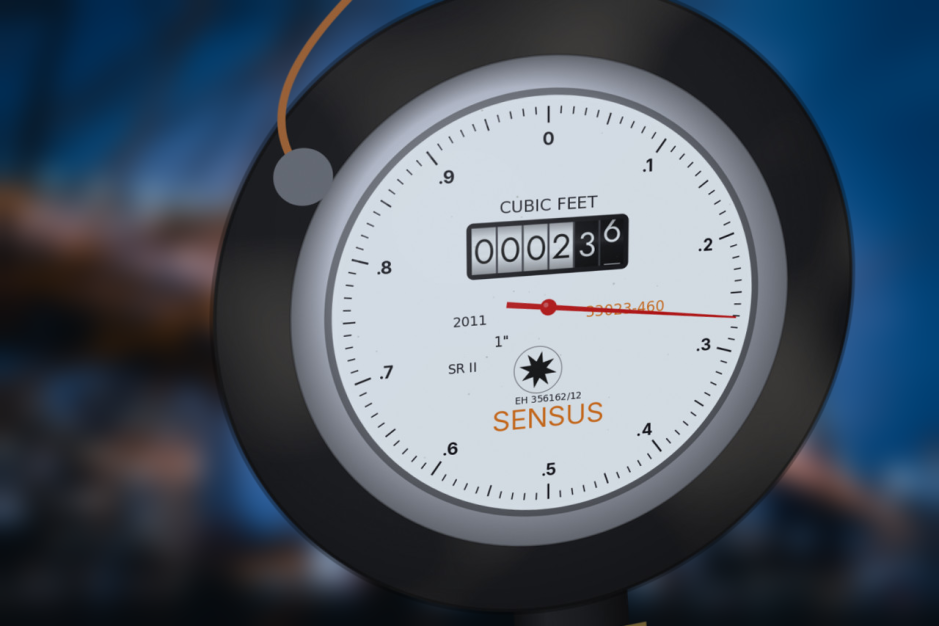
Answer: 236.27 ft³
